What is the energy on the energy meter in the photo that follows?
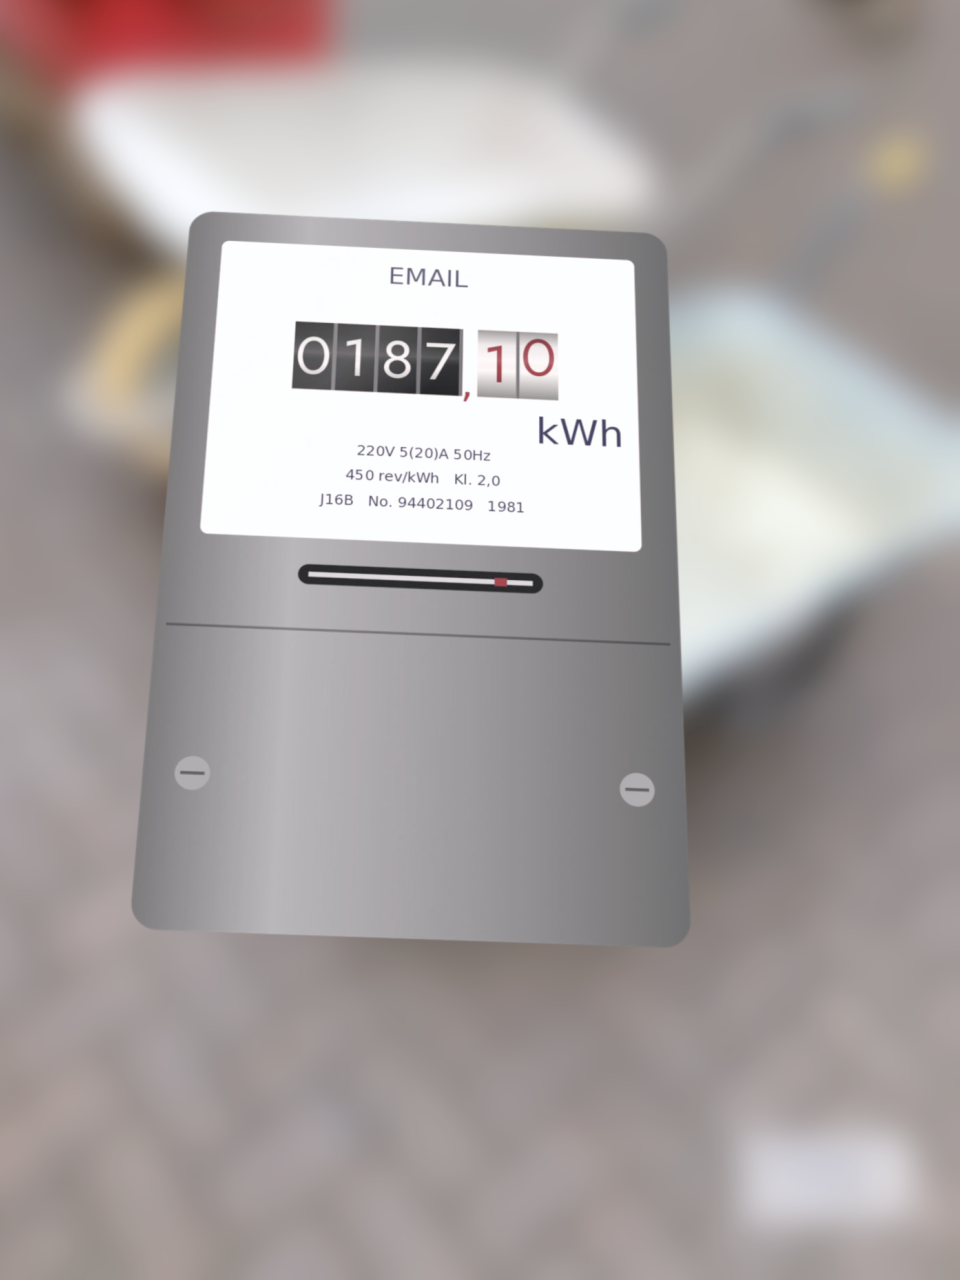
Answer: 187.10 kWh
